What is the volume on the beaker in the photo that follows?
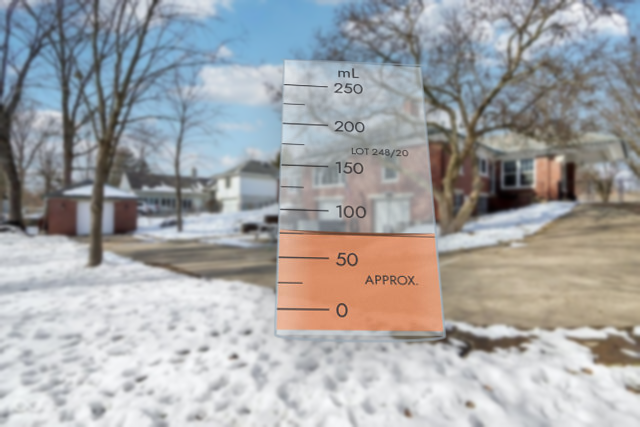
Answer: 75 mL
